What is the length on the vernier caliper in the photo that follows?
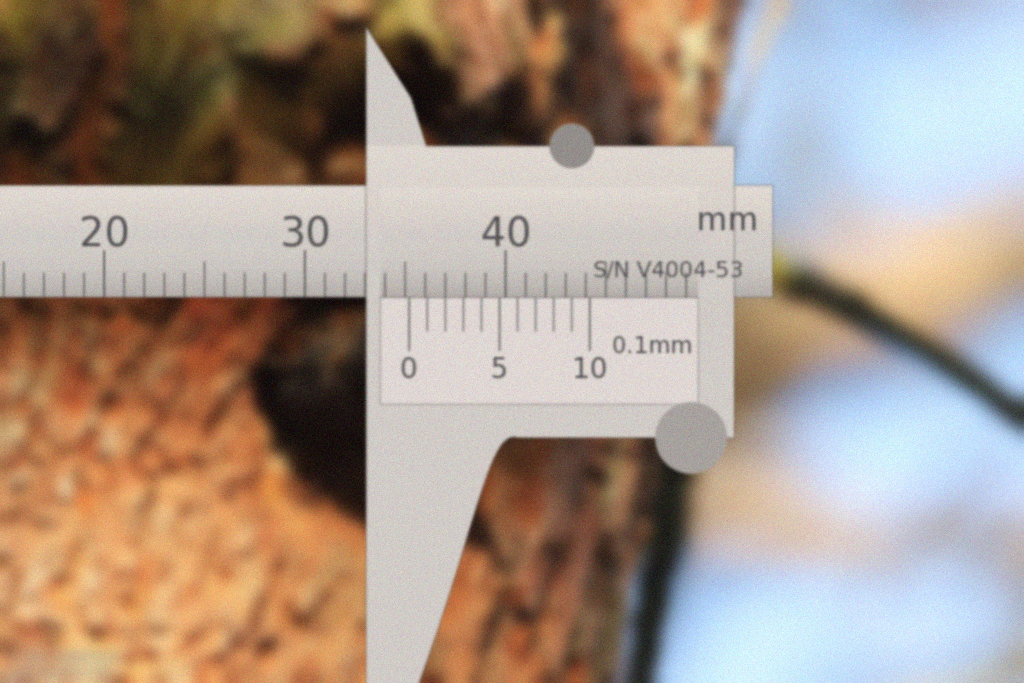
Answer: 35.2 mm
